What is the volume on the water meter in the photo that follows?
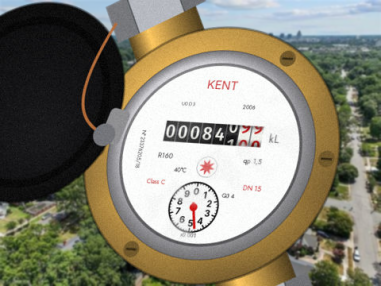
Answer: 840.994 kL
